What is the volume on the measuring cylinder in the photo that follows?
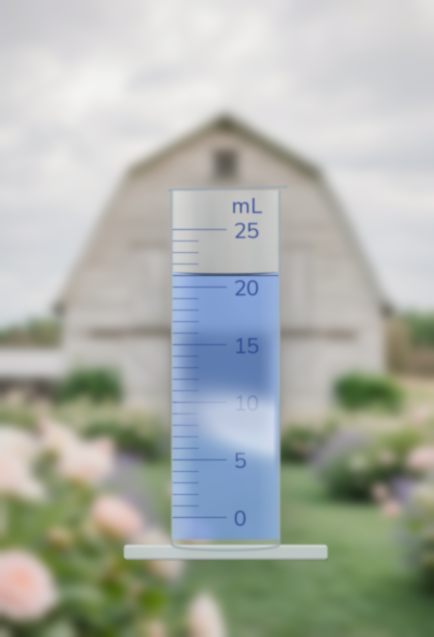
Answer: 21 mL
